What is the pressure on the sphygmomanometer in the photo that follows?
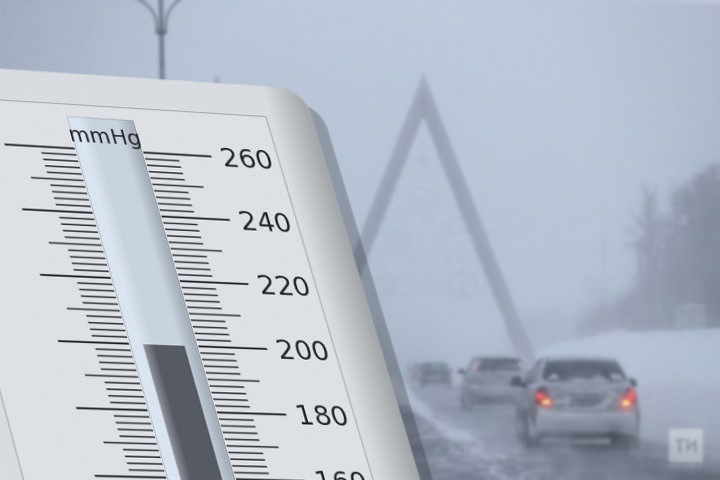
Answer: 200 mmHg
